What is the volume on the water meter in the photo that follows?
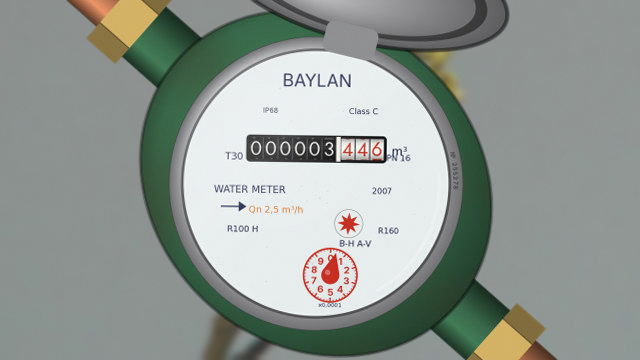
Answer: 3.4460 m³
